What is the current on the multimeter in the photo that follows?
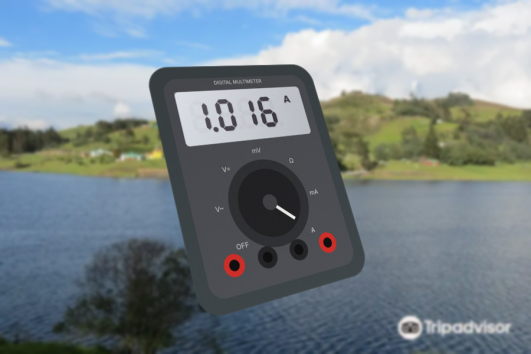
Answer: 1.016 A
